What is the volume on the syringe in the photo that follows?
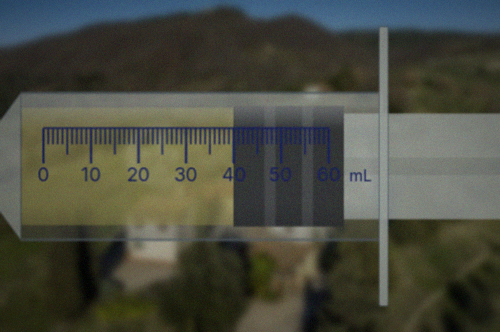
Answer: 40 mL
